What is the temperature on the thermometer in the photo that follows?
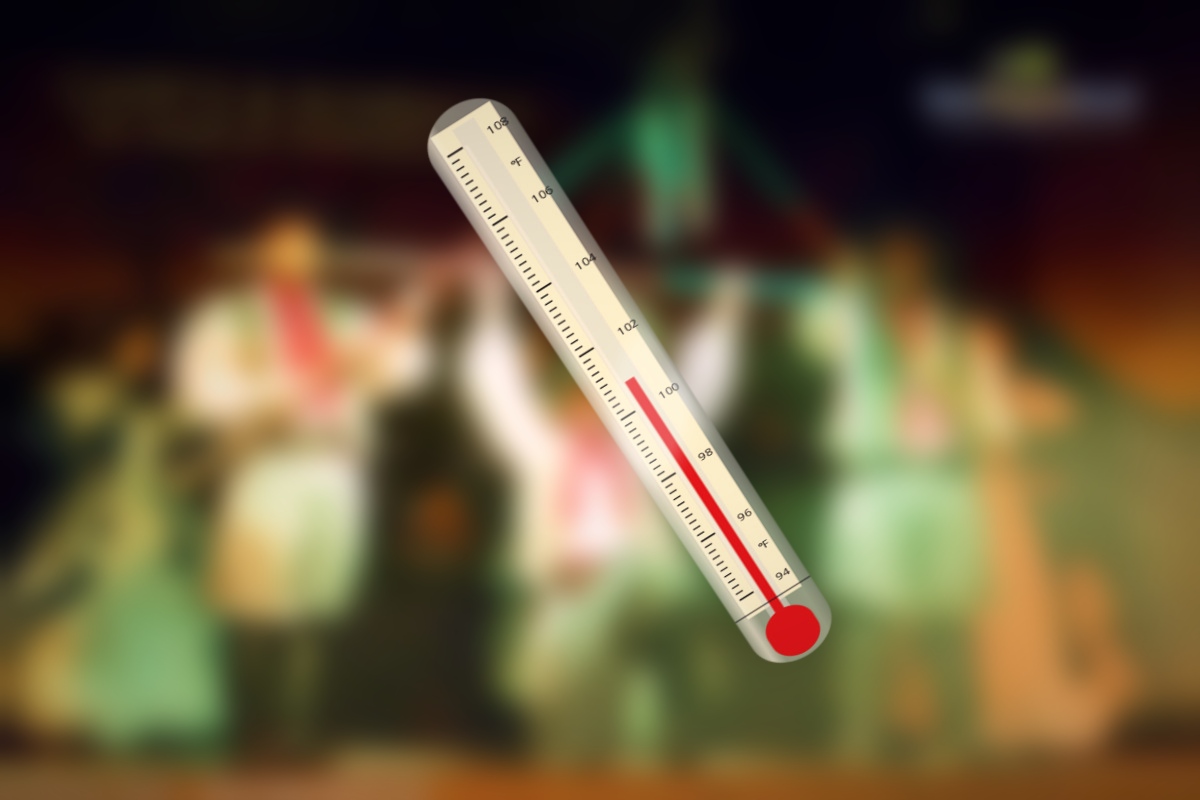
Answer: 100.8 °F
